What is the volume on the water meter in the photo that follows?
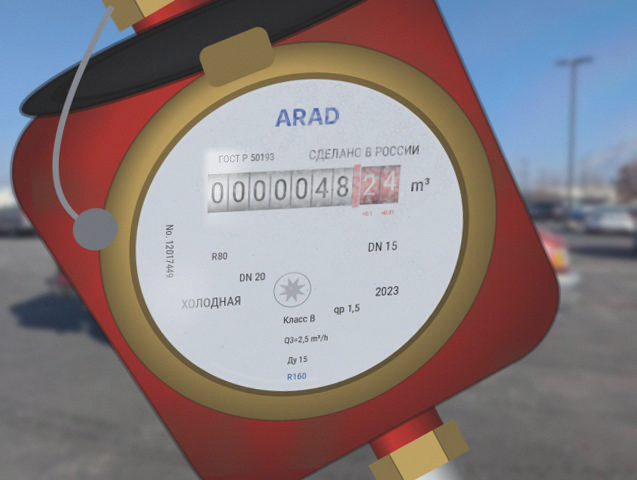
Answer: 48.24 m³
